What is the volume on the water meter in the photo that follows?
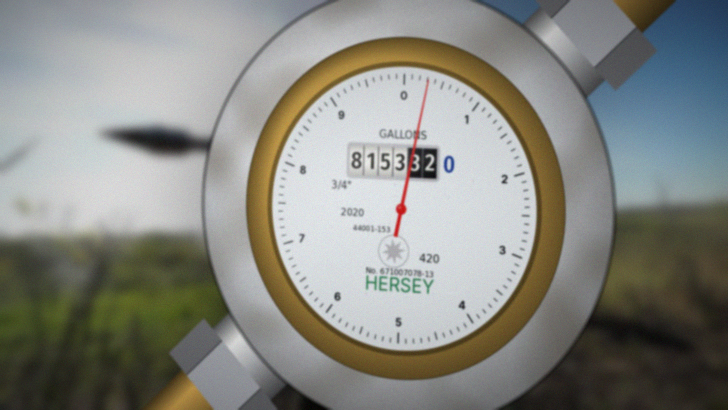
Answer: 8153320.3 gal
